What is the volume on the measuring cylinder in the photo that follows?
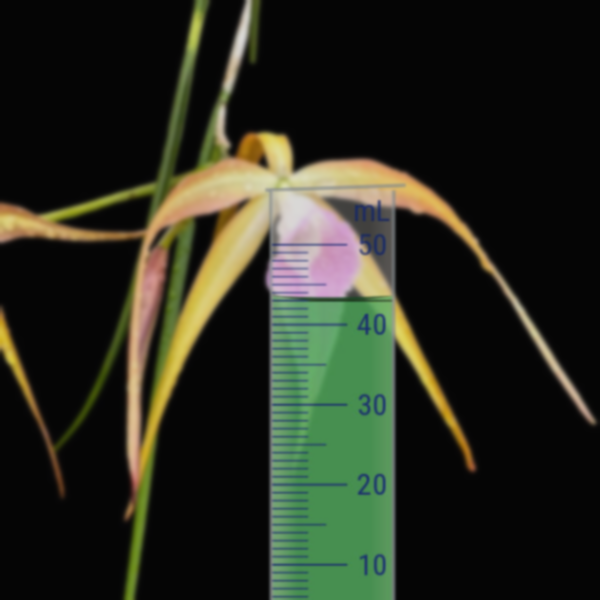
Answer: 43 mL
